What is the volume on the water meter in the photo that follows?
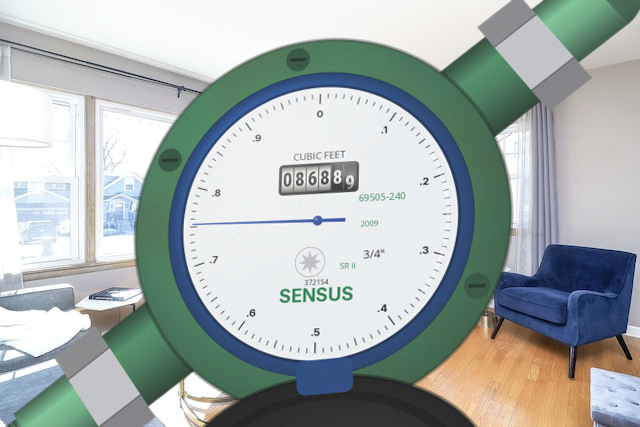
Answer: 86888.75 ft³
